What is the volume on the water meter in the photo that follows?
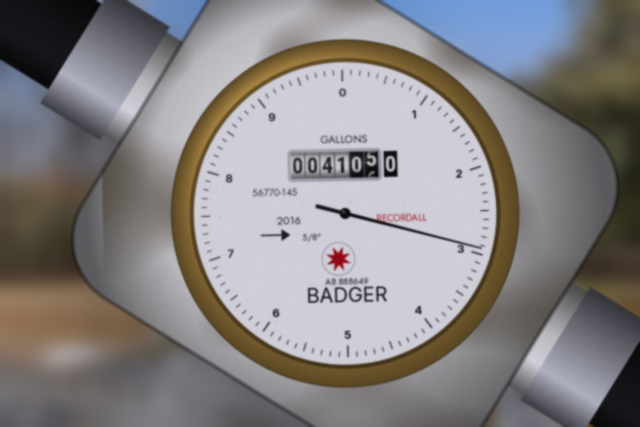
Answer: 41052.9 gal
